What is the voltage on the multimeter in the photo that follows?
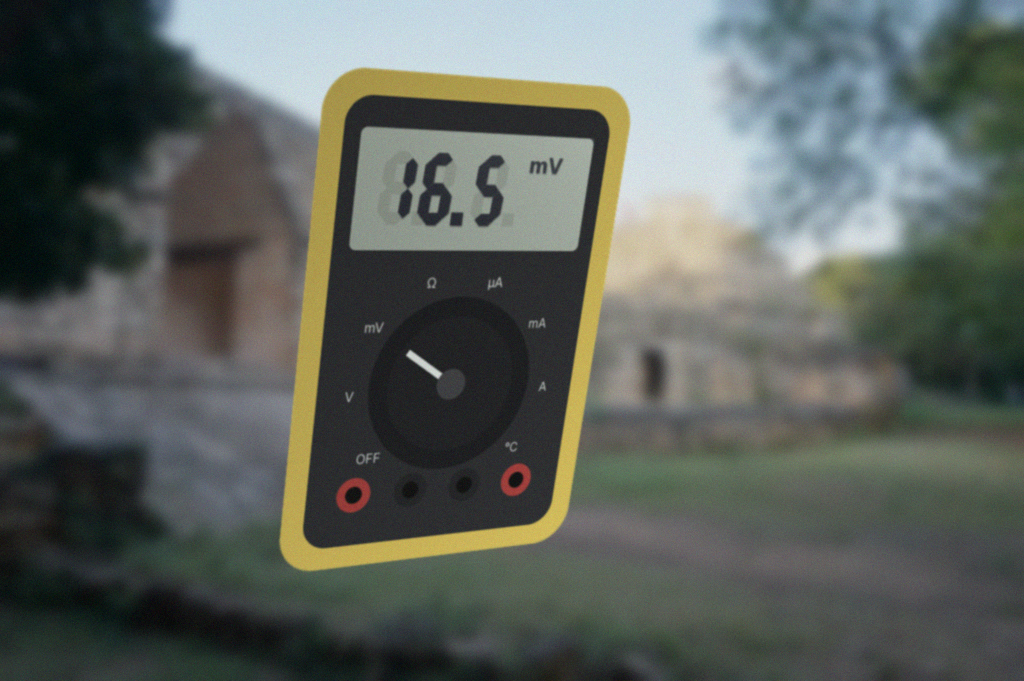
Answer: 16.5 mV
